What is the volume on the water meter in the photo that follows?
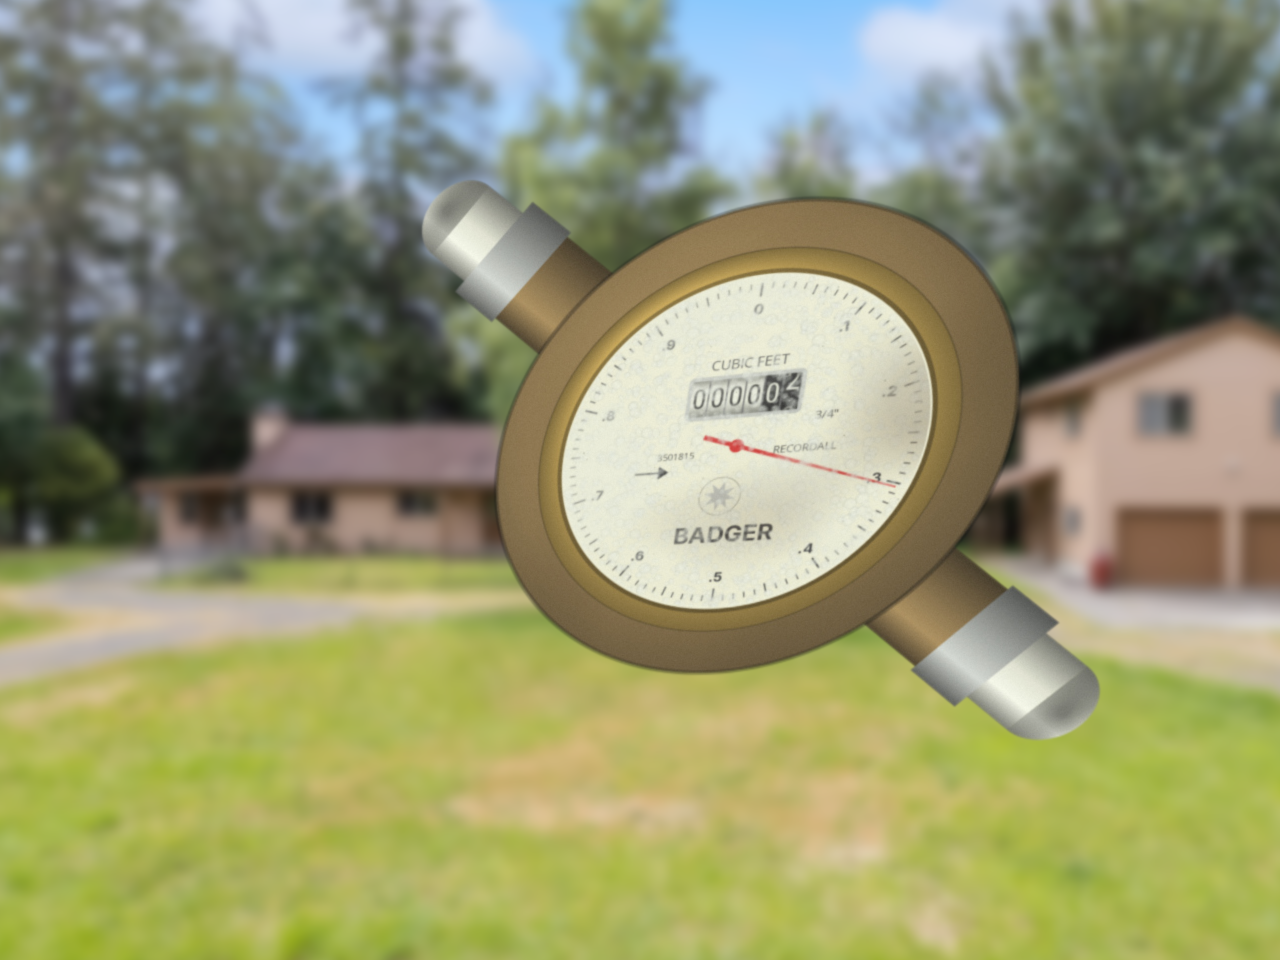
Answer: 2.30 ft³
